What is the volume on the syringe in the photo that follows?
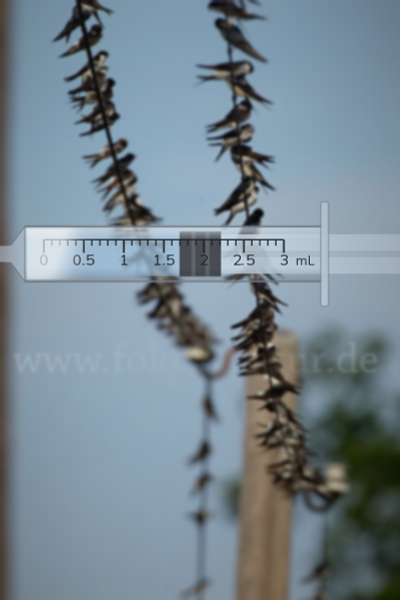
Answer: 1.7 mL
